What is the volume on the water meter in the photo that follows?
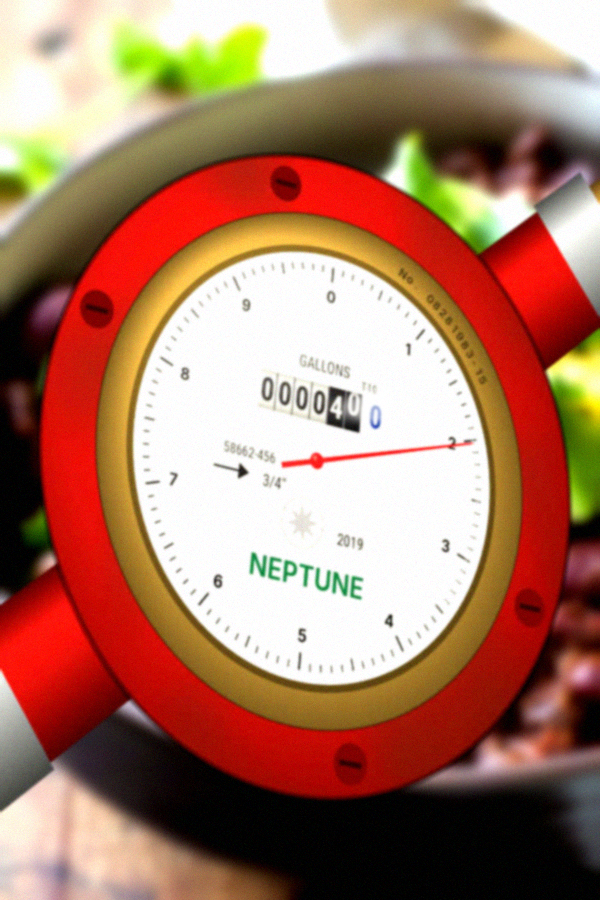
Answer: 402.0 gal
